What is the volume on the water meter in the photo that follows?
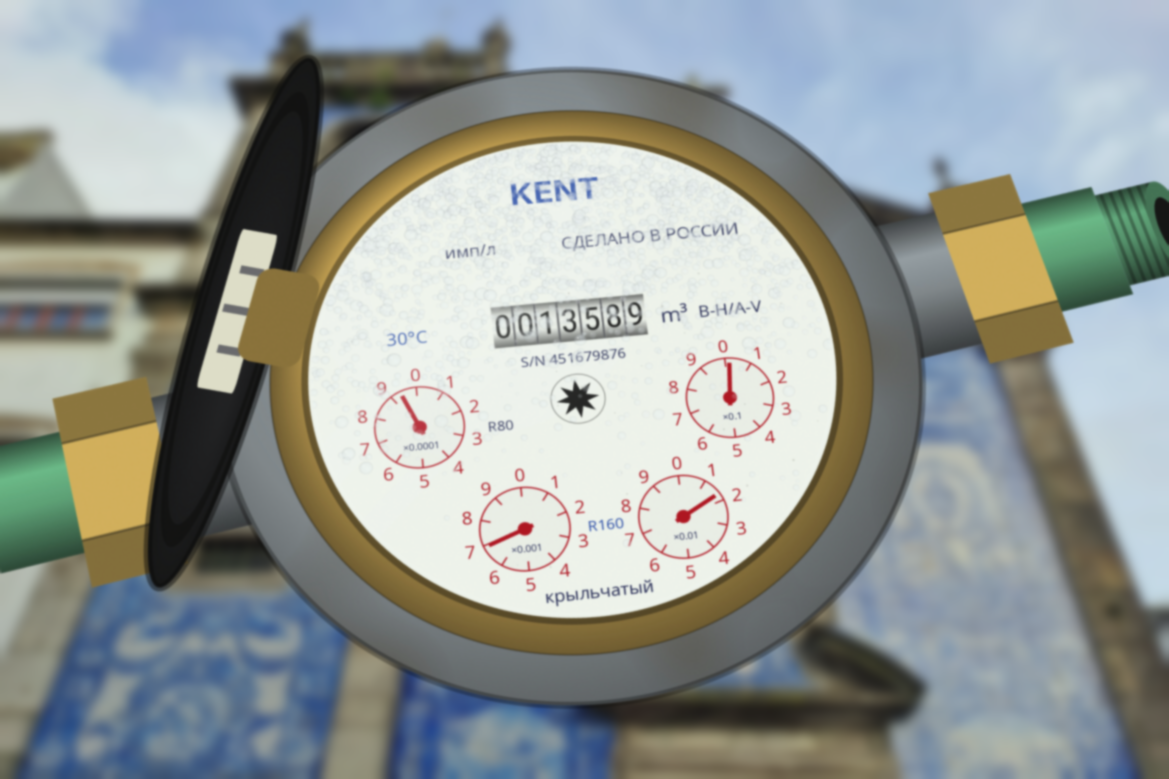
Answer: 13589.0169 m³
